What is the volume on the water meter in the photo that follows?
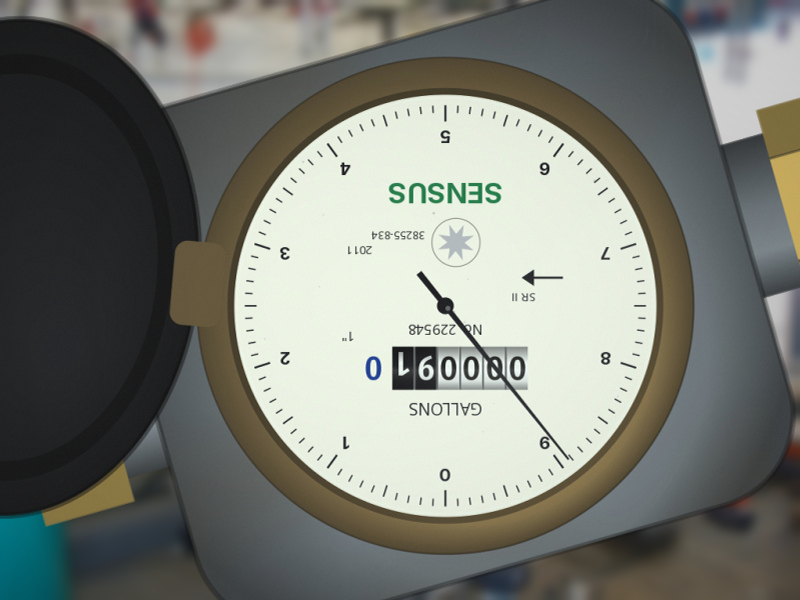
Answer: 908.9 gal
